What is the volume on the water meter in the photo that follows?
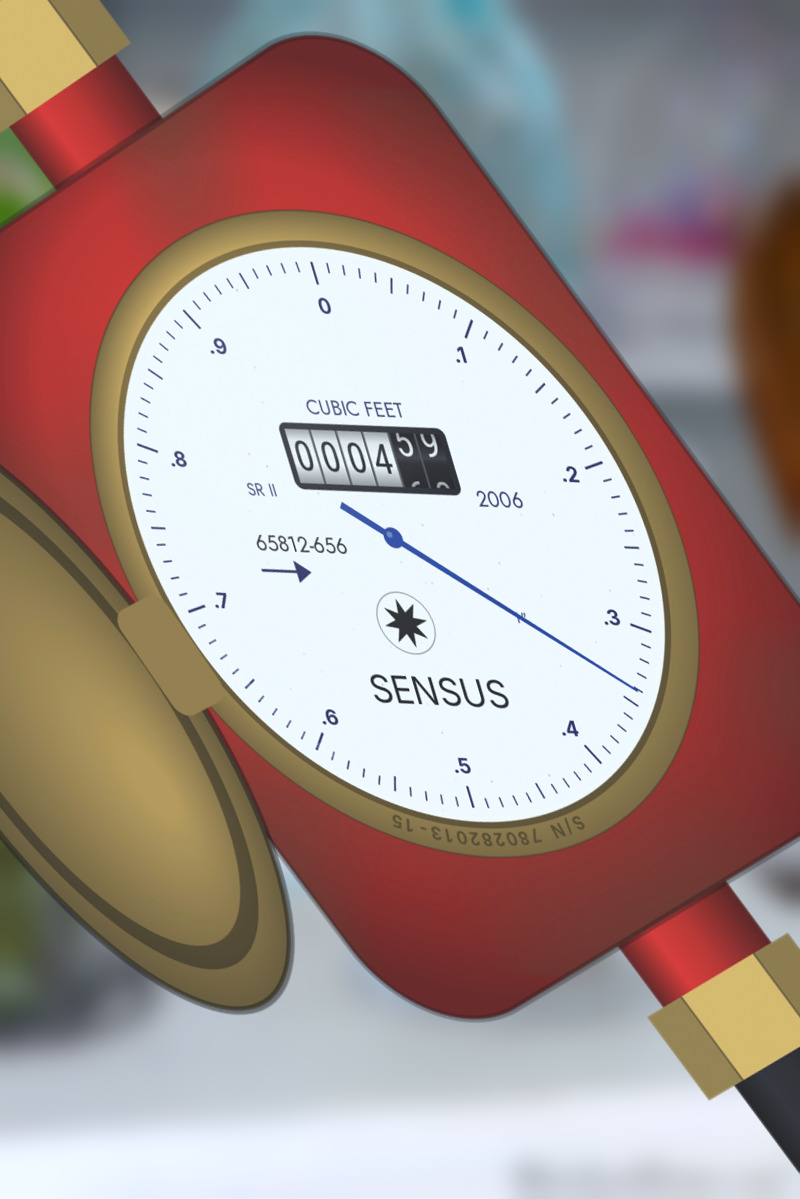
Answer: 459.34 ft³
